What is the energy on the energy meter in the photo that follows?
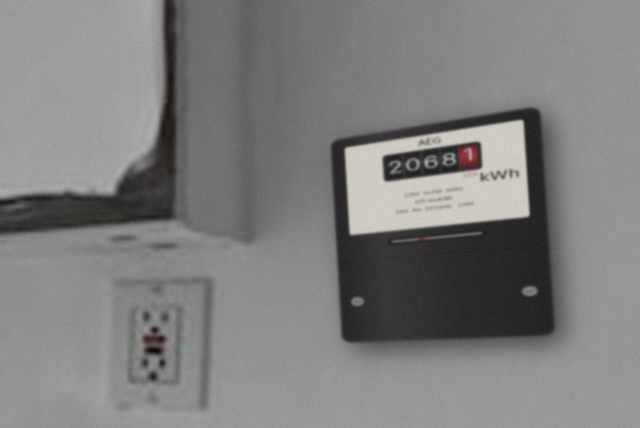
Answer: 2068.1 kWh
